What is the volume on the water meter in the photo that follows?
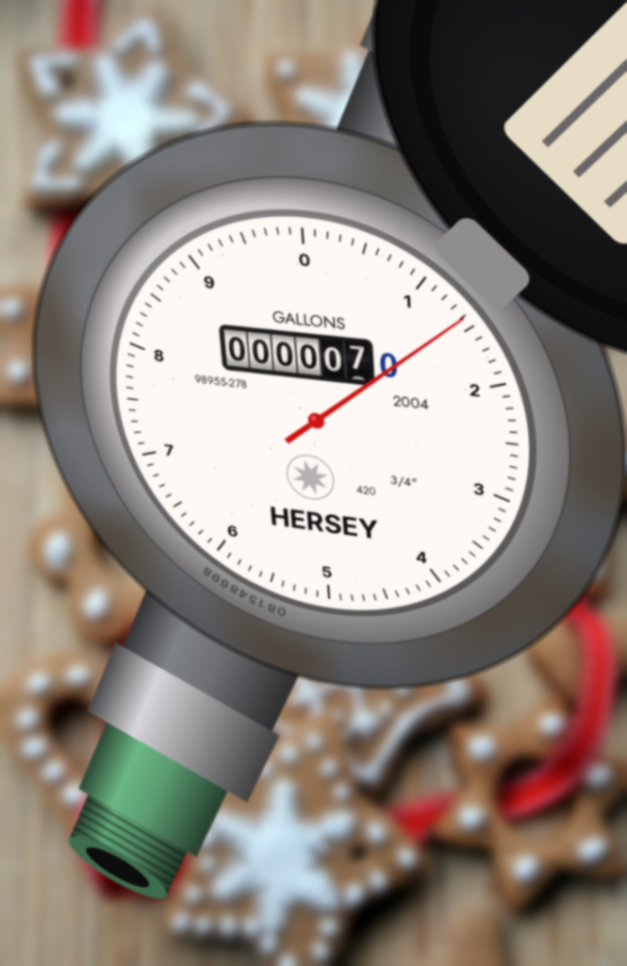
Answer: 71.4 gal
